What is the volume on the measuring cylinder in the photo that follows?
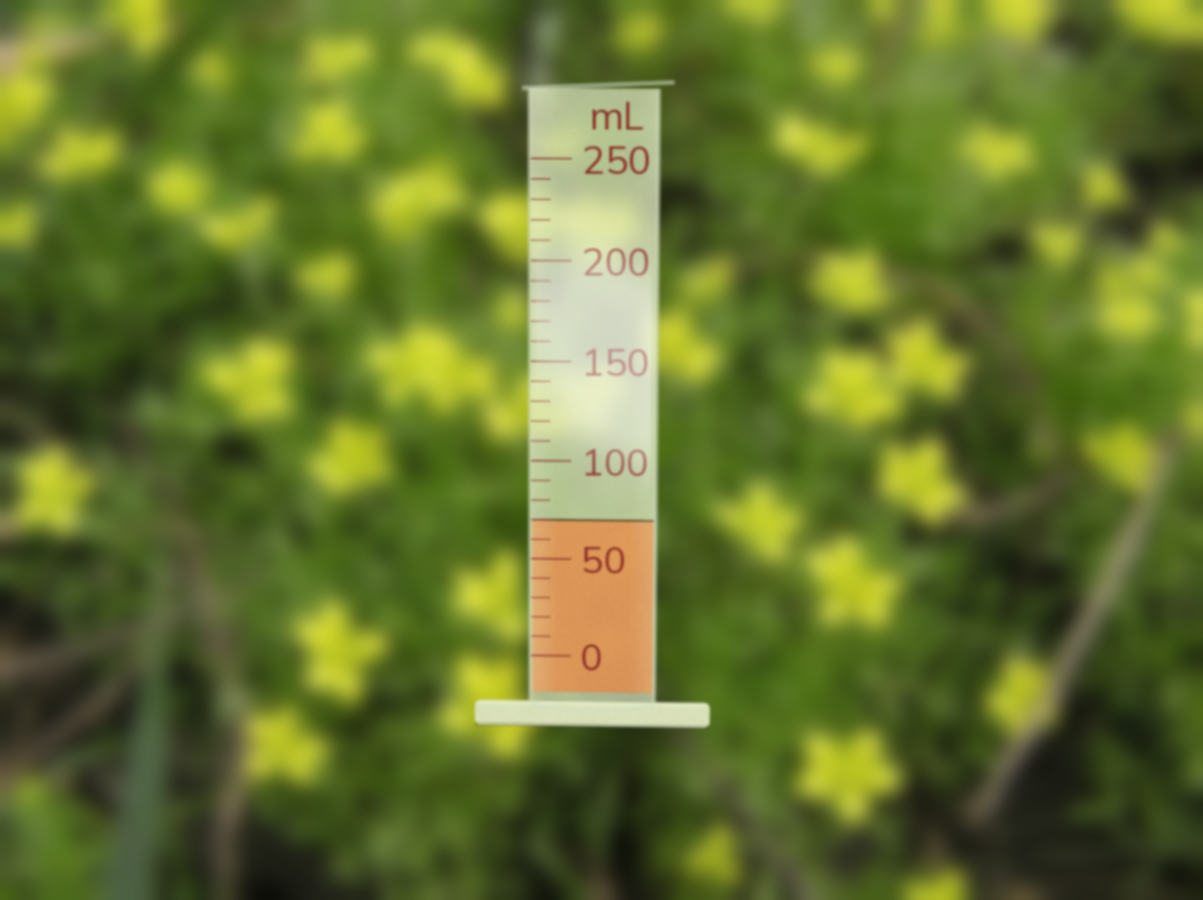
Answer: 70 mL
